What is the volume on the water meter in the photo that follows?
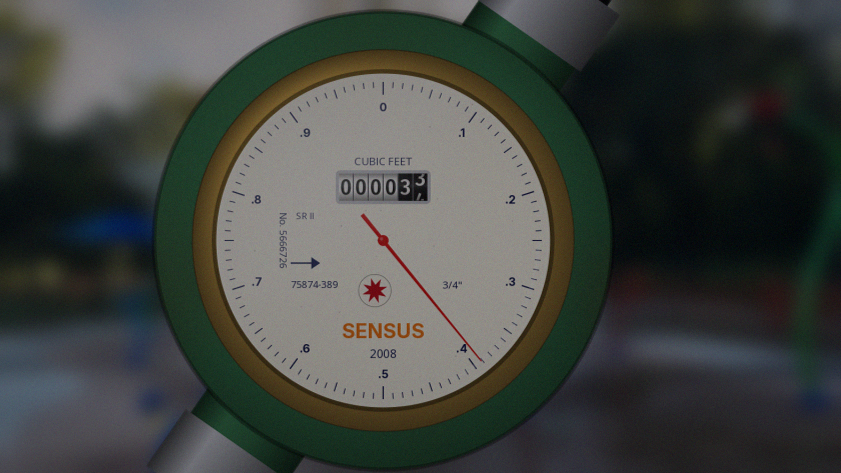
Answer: 33.39 ft³
